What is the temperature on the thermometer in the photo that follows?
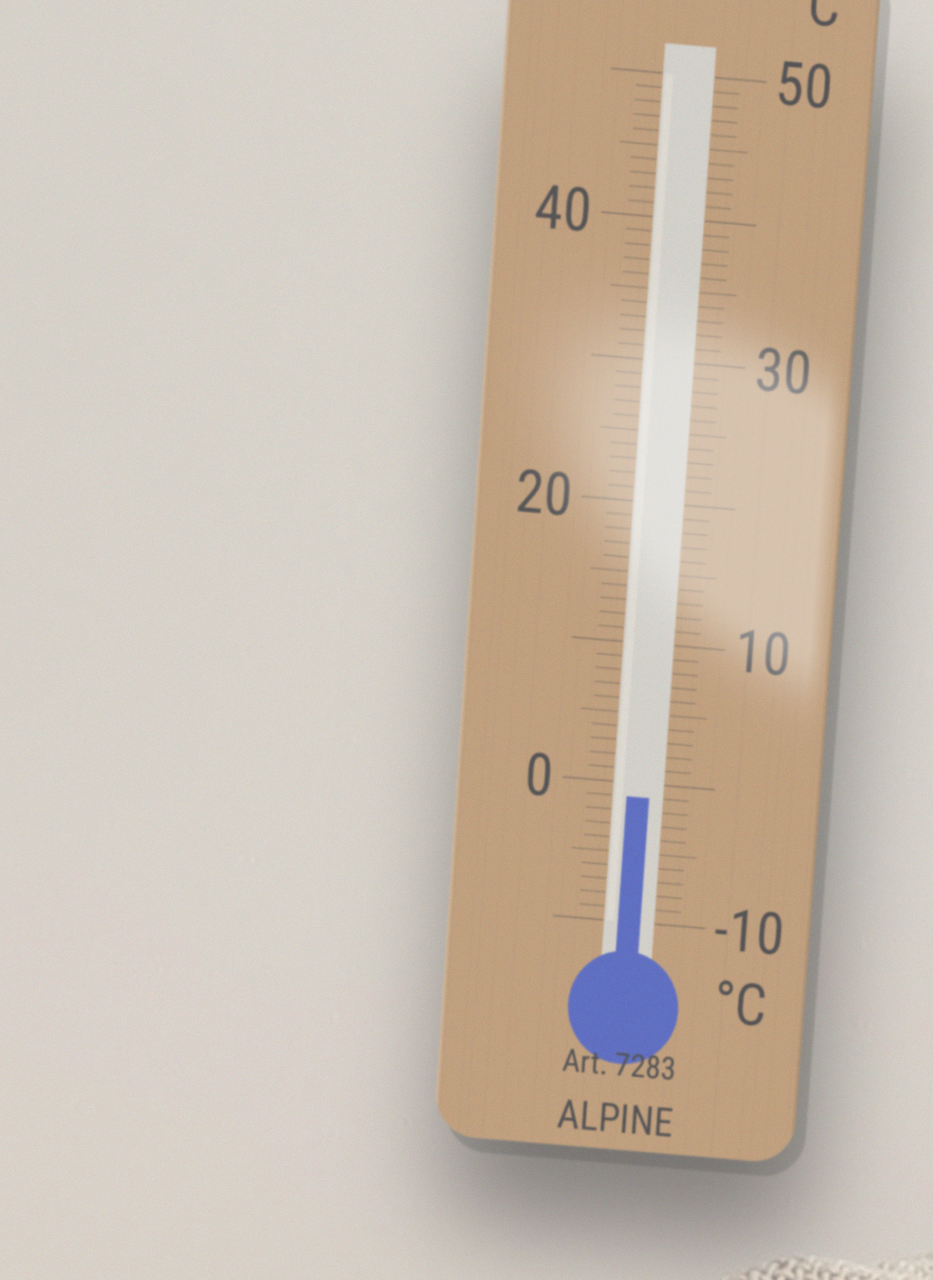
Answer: -1 °C
